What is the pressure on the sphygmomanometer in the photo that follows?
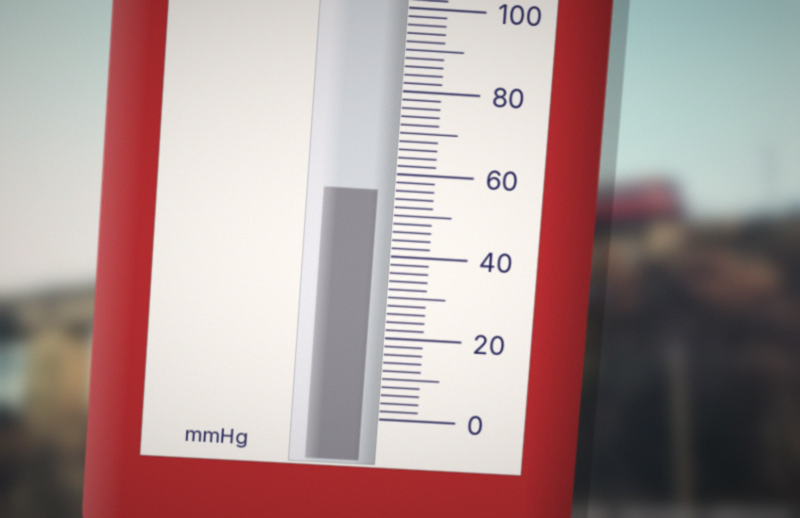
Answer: 56 mmHg
